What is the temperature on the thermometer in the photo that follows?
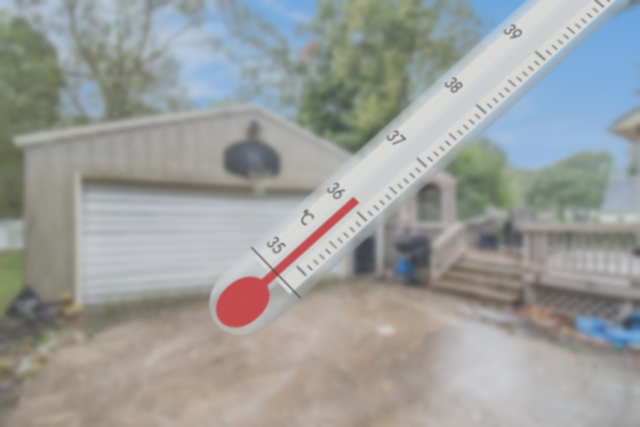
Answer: 36.1 °C
